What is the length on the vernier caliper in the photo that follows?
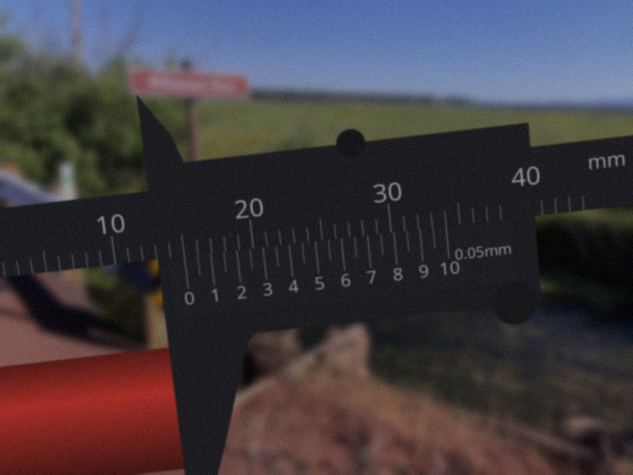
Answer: 15.0 mm
